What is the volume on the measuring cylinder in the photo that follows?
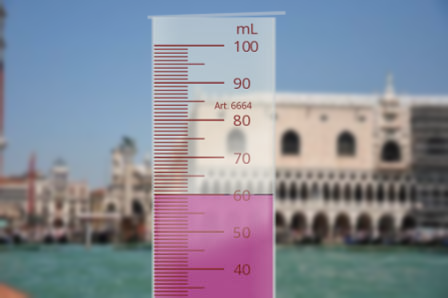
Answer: 60 mL
